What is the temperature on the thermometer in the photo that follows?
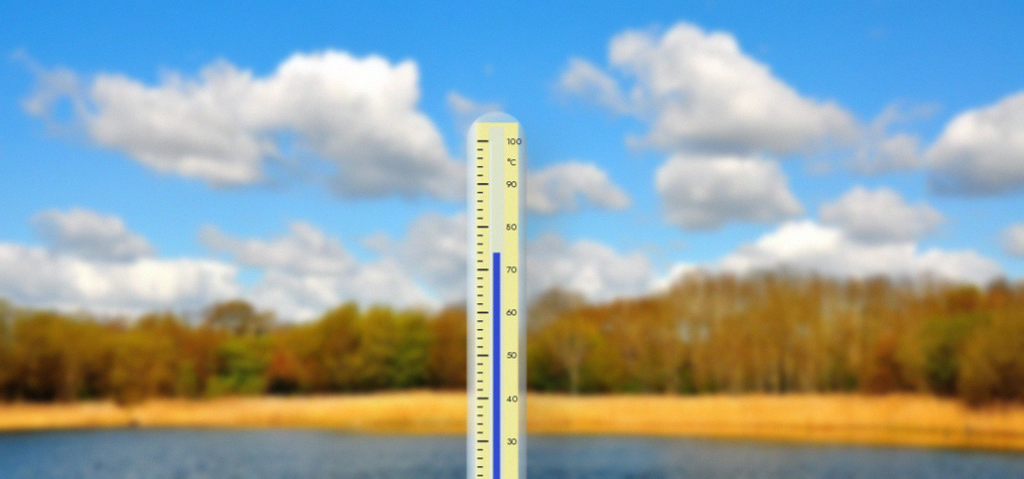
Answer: 74 °C
